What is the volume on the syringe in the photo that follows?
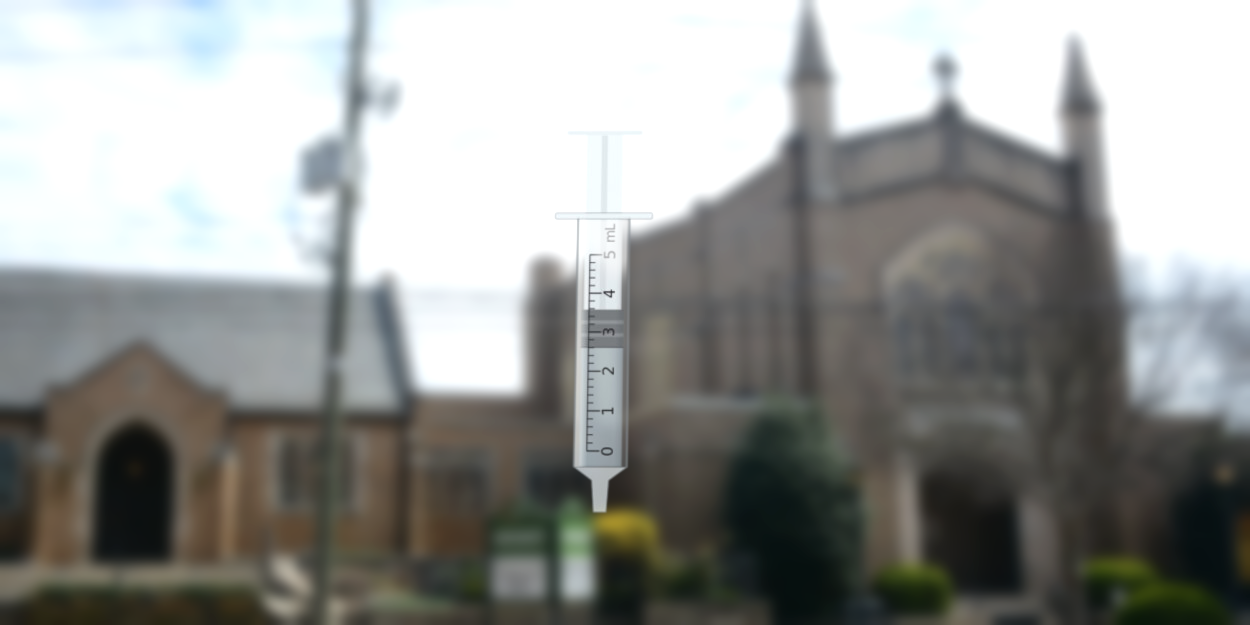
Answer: 2.6 mL
